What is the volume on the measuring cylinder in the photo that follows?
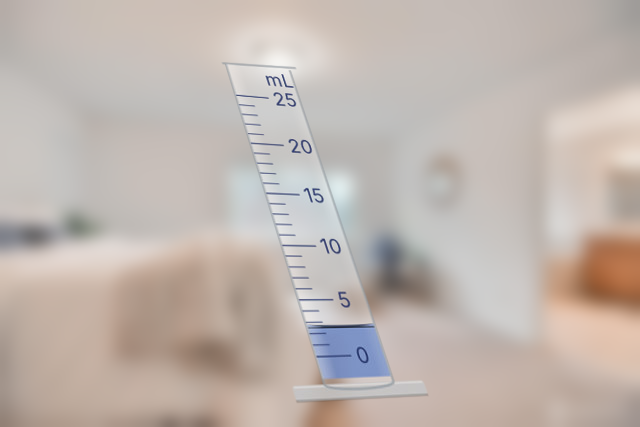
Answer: 2.5 mL
